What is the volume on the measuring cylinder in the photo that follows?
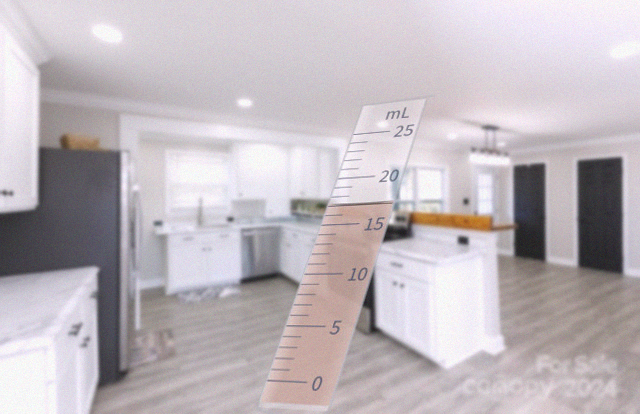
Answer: 17 mL
